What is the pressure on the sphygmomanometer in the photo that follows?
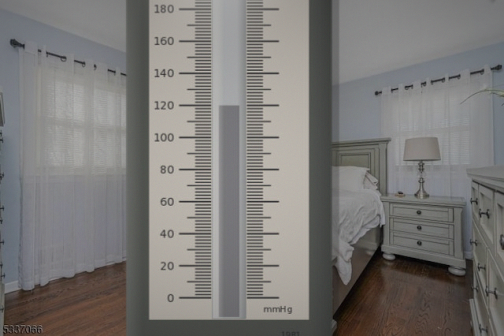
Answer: 120 mmHg
